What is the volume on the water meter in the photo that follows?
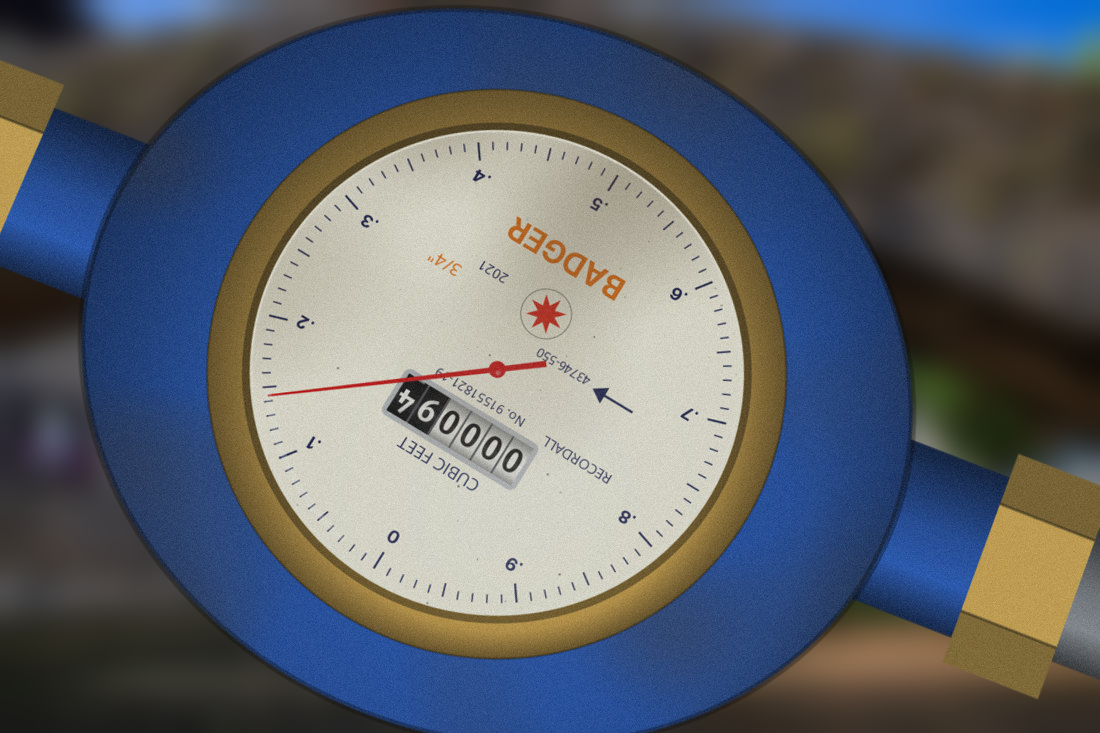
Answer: 94.14 ft³
